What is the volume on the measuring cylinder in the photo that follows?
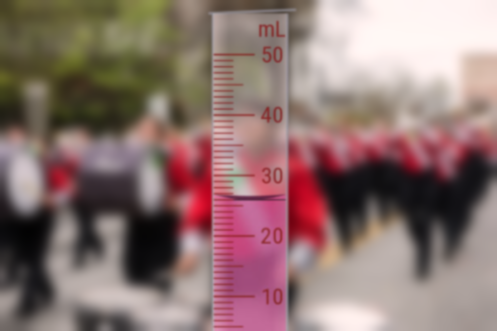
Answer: 26 mL
